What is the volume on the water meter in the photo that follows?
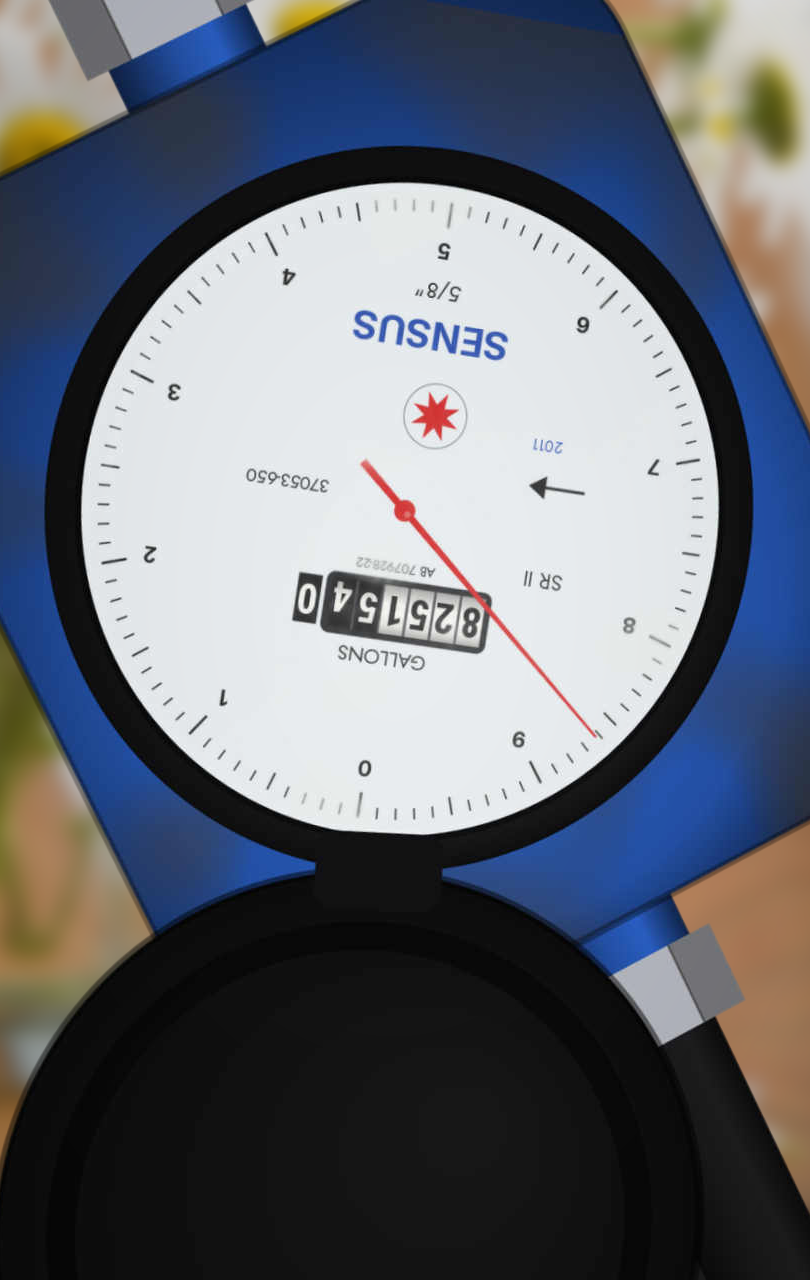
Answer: 8251538.6 gal
